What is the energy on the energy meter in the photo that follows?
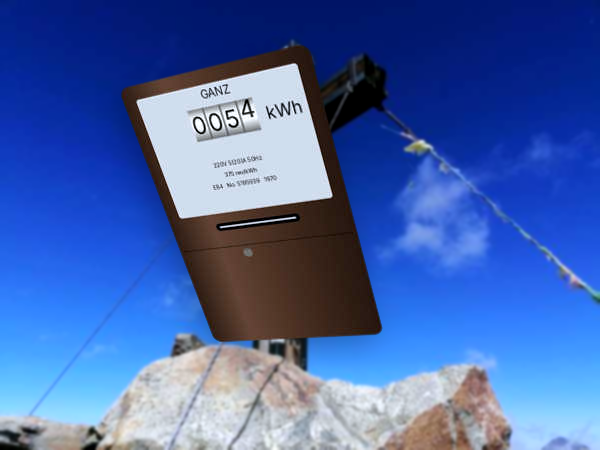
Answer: 54 kWh
